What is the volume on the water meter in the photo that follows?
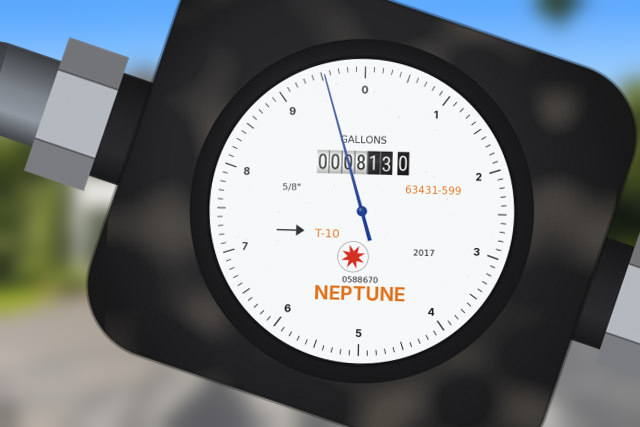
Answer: 8129.5 gal
